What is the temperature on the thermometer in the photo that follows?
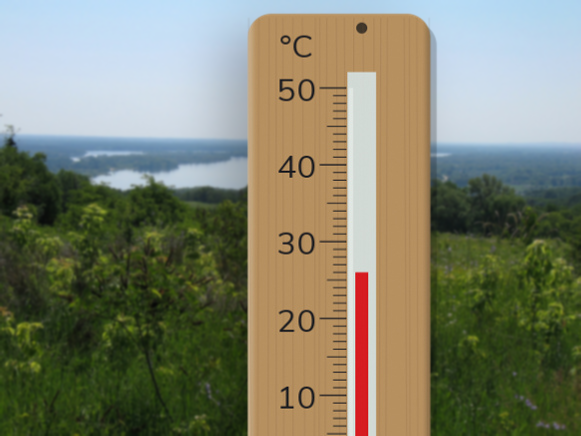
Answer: 26 °C
